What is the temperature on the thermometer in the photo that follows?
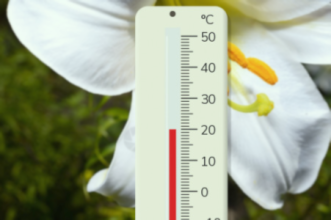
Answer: 20 °C
